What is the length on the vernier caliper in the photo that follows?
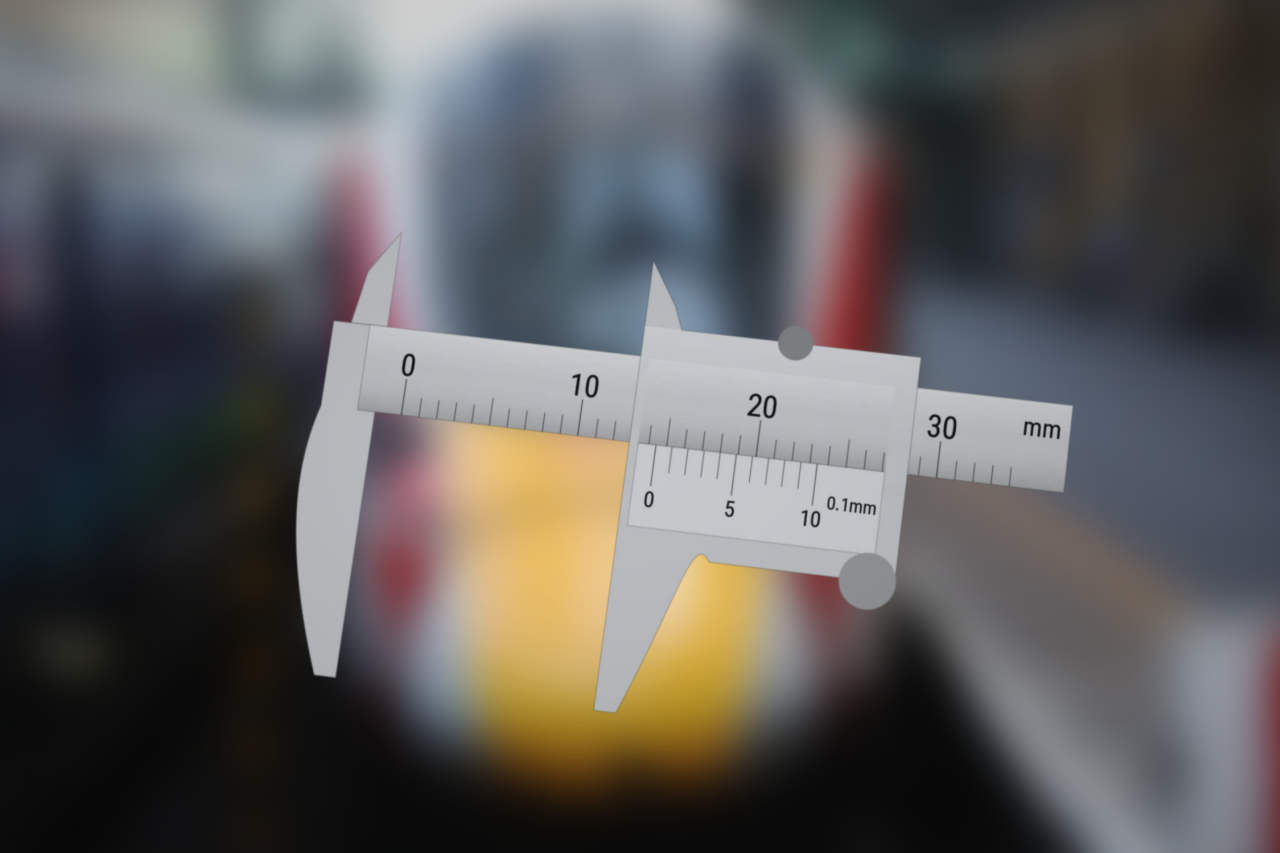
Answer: 14.4 mm
